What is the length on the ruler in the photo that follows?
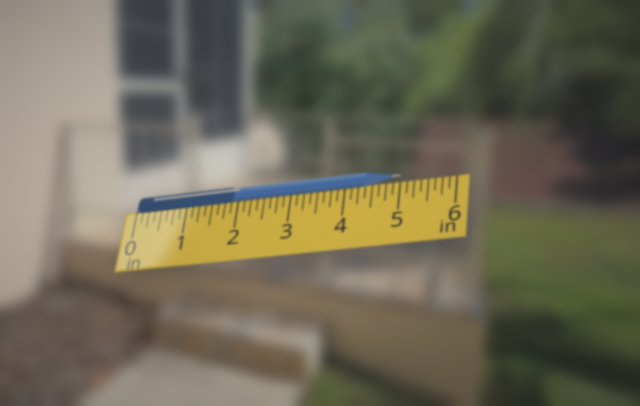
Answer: 5 in
